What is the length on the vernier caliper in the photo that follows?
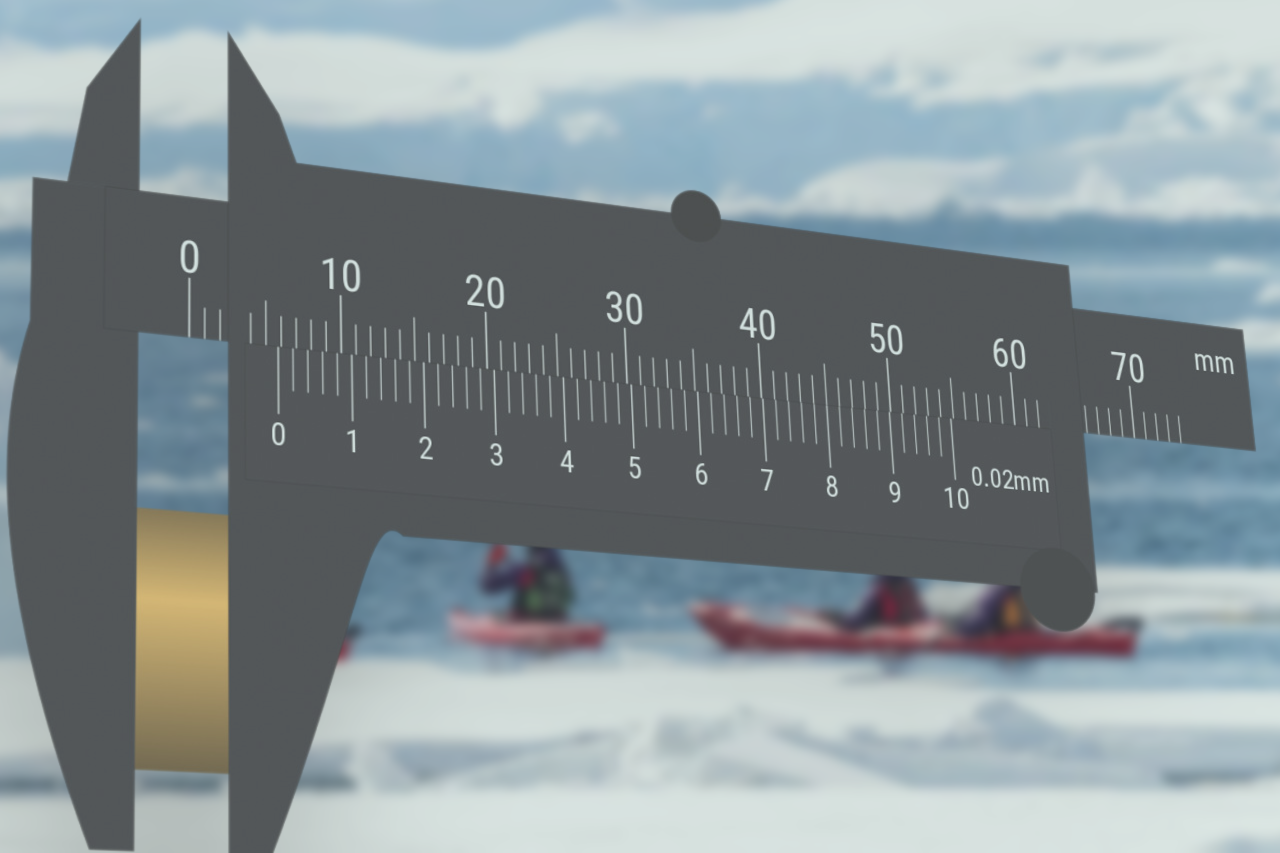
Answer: 5.8 mm
